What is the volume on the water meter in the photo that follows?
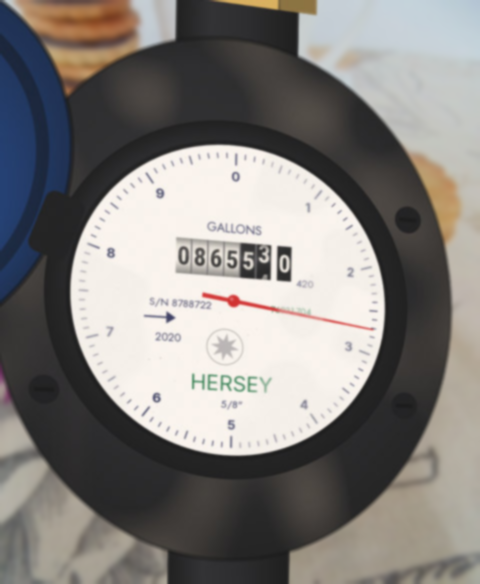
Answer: 865532.7 gal
